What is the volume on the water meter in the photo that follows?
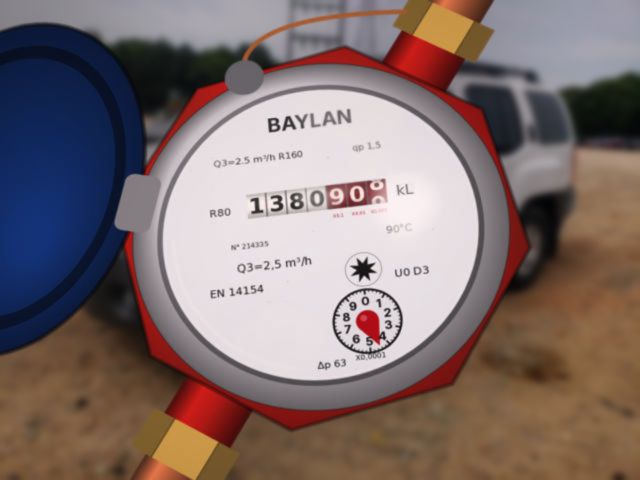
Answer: 1380.9084 kL
